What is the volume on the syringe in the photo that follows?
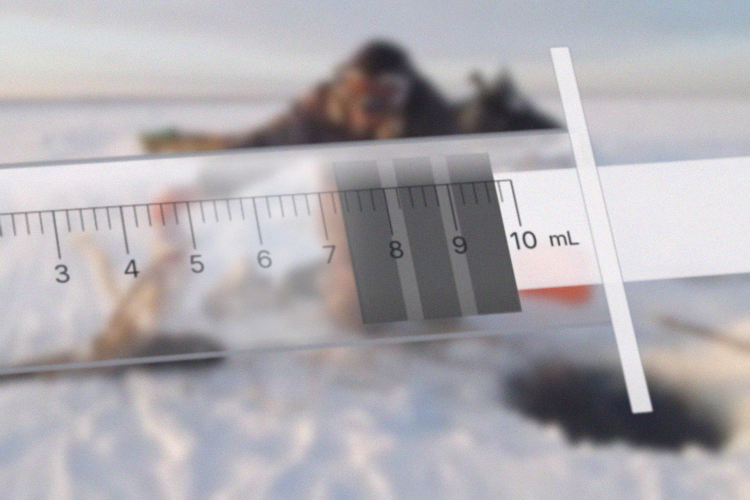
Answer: 7.3 mL
